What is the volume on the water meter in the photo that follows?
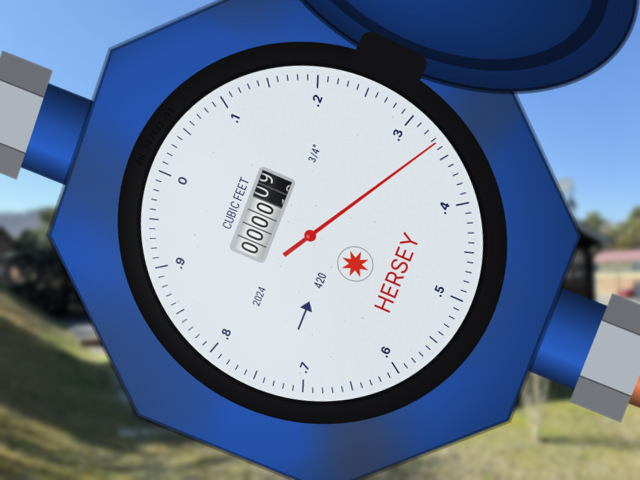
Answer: 9.33 ft³
